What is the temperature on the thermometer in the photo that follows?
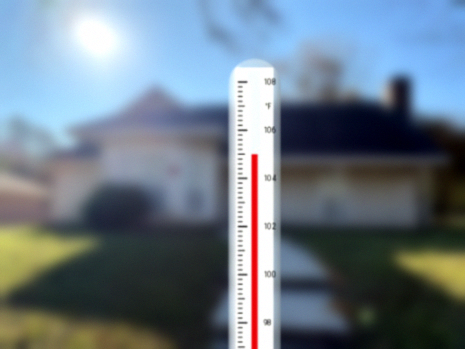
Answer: 105 °F
